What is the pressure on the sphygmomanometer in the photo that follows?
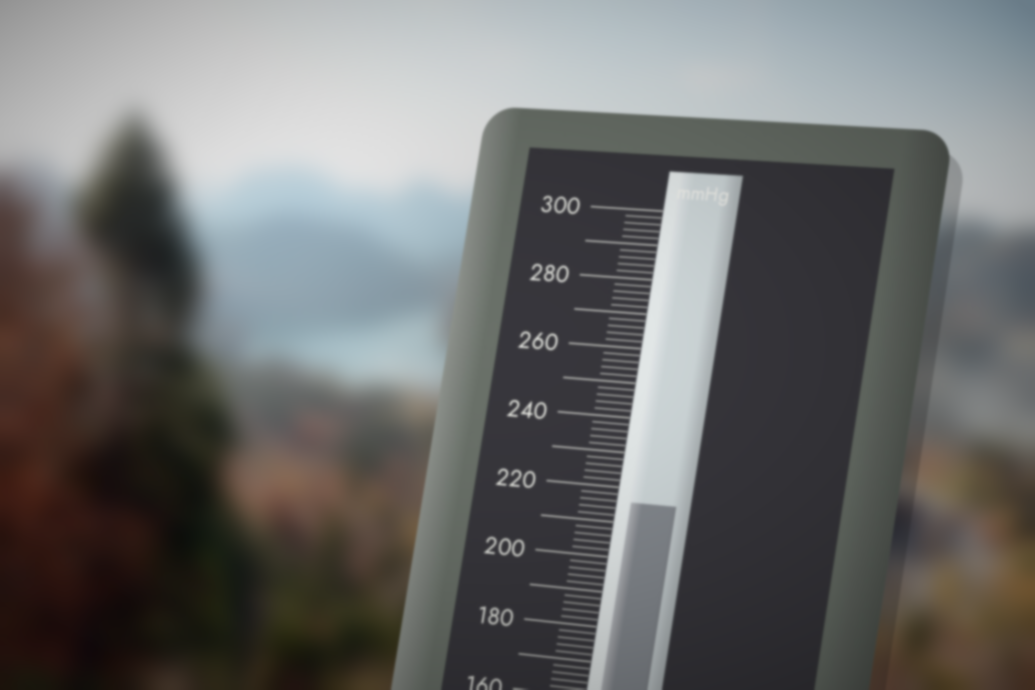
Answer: 216 mmHg
